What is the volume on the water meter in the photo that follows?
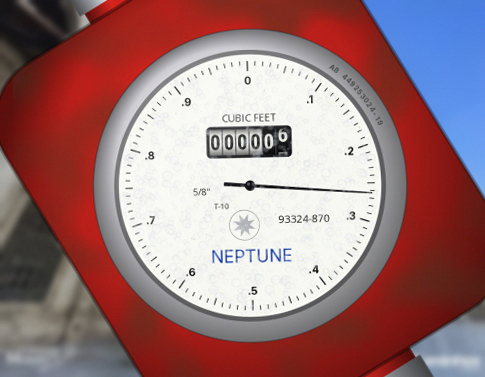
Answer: 6.26 ft³
